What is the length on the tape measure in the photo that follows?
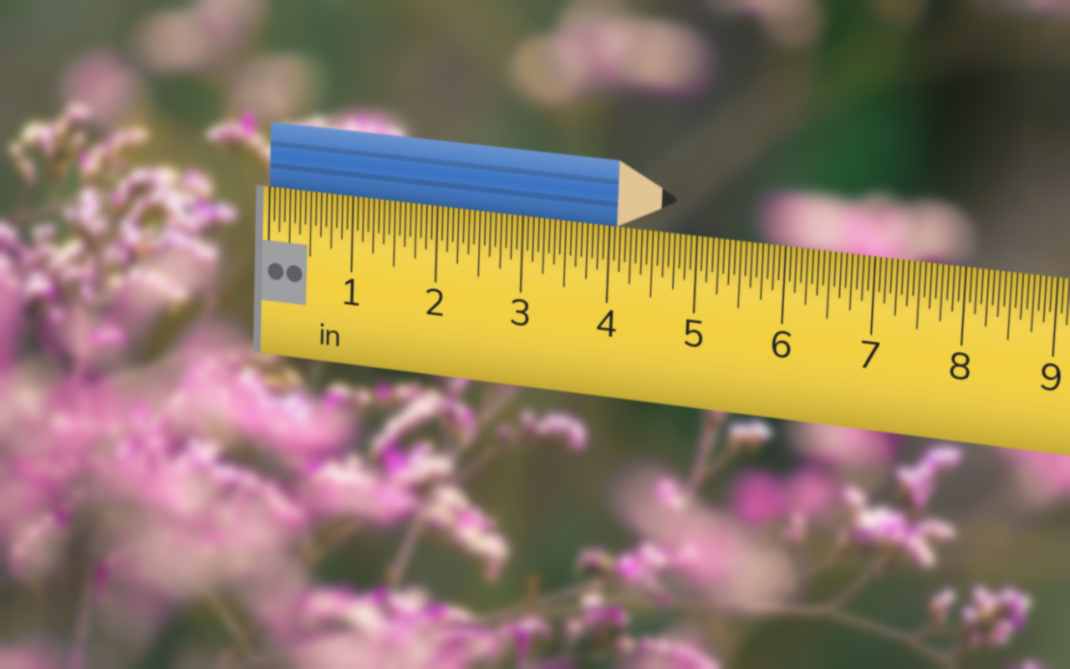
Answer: 4.75 in
